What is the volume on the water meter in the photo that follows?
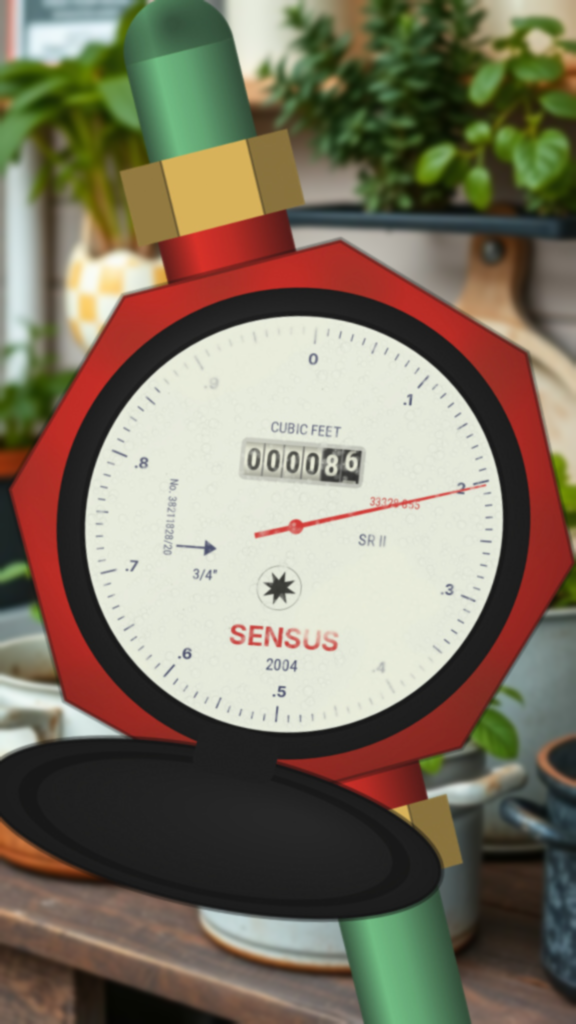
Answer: 86.20 ft³
